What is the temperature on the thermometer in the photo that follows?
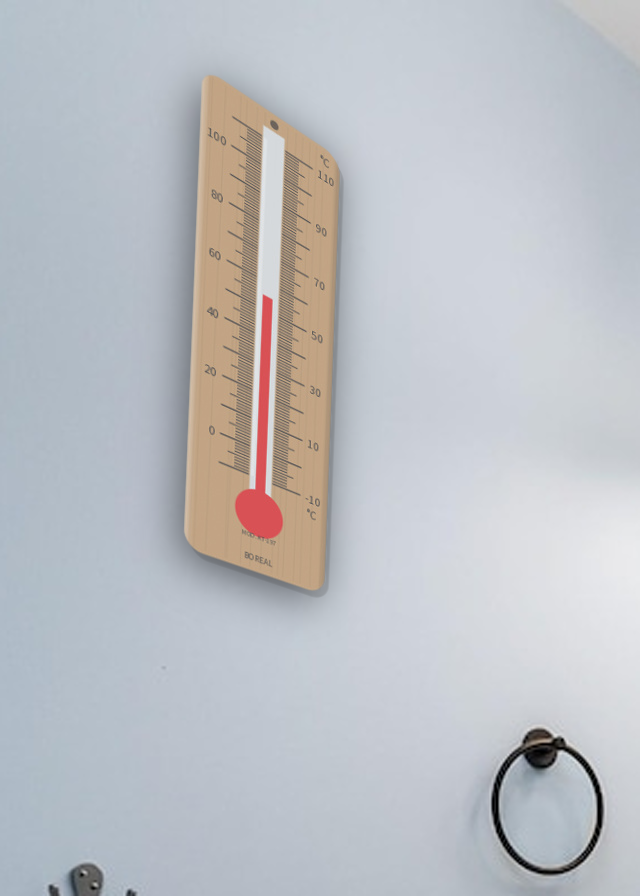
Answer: 55 °C
